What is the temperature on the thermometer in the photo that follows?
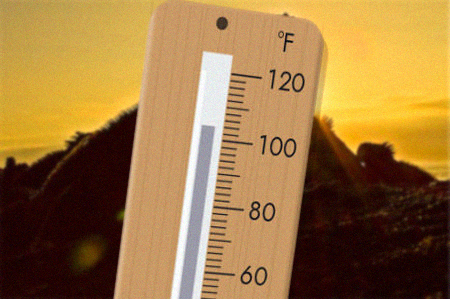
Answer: 104 °F
